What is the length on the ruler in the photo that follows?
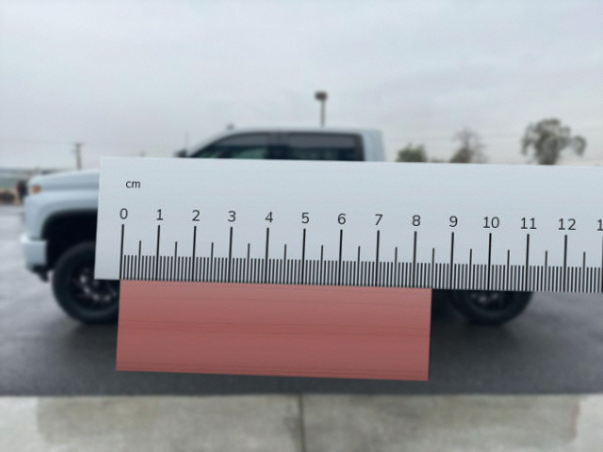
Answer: 8.5 cm
